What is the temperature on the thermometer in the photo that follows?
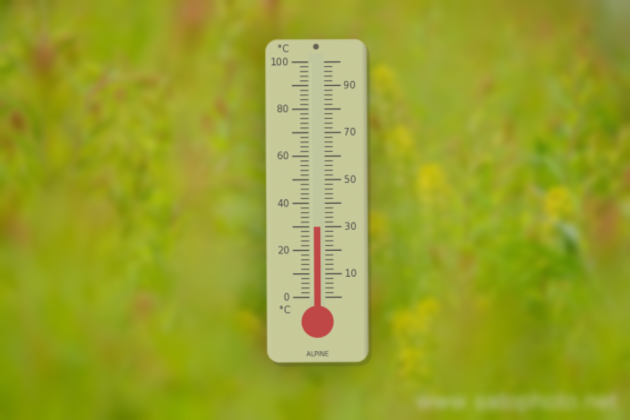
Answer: 30 °C
